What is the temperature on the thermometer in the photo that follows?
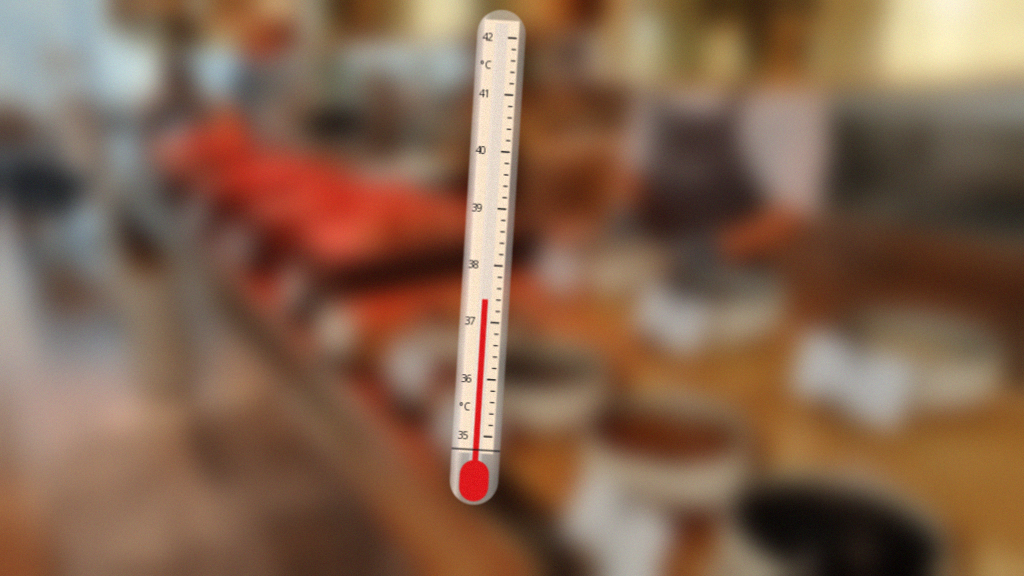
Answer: 37.4 °C
